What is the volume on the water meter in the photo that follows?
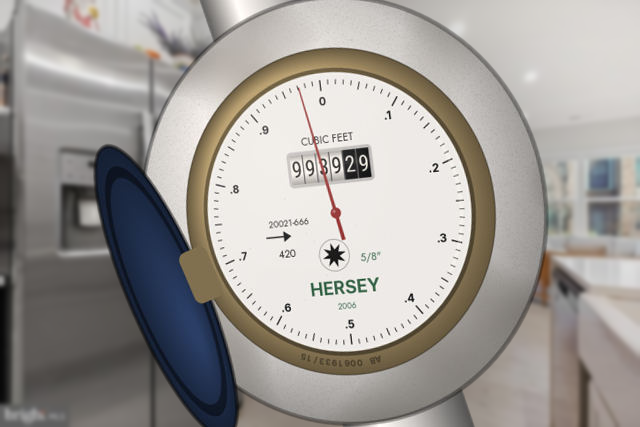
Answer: 993928.97 ft³
